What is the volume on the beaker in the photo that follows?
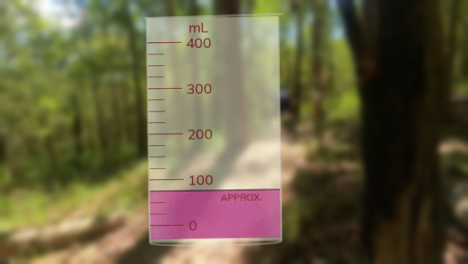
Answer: 75 mL
